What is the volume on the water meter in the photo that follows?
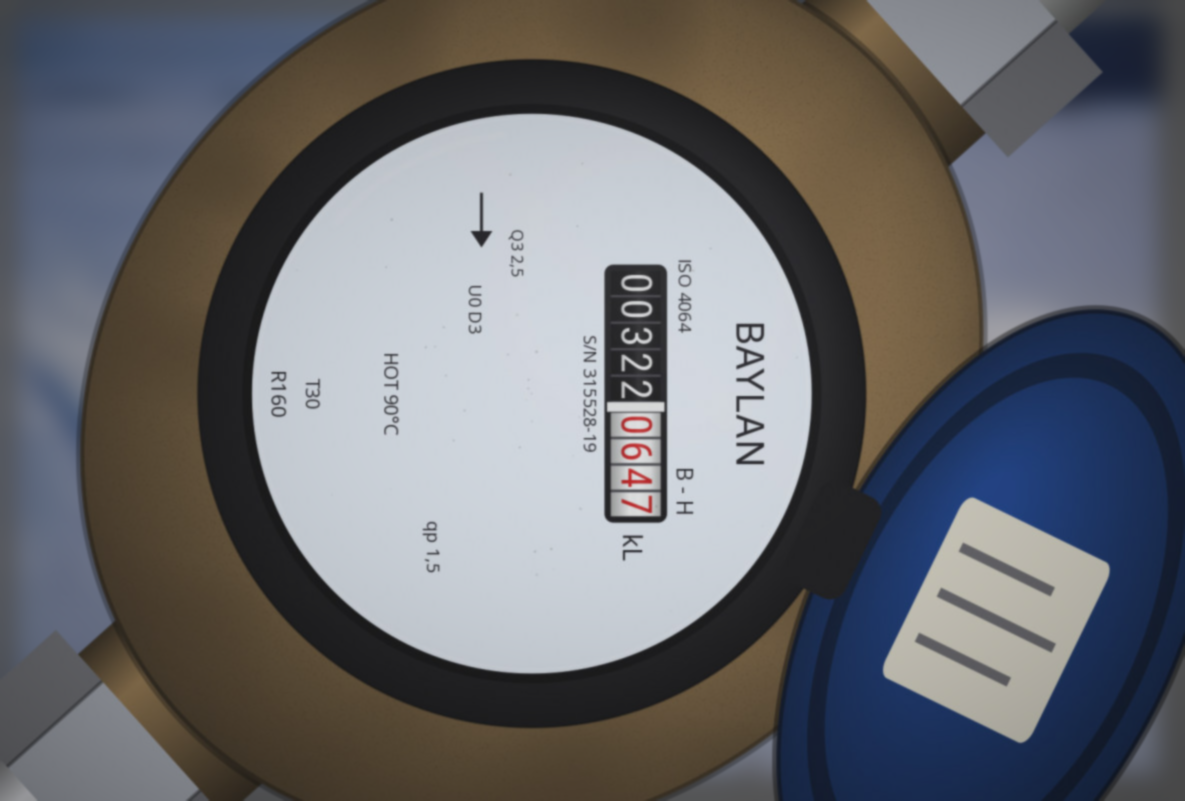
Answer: 322.0647 kL
